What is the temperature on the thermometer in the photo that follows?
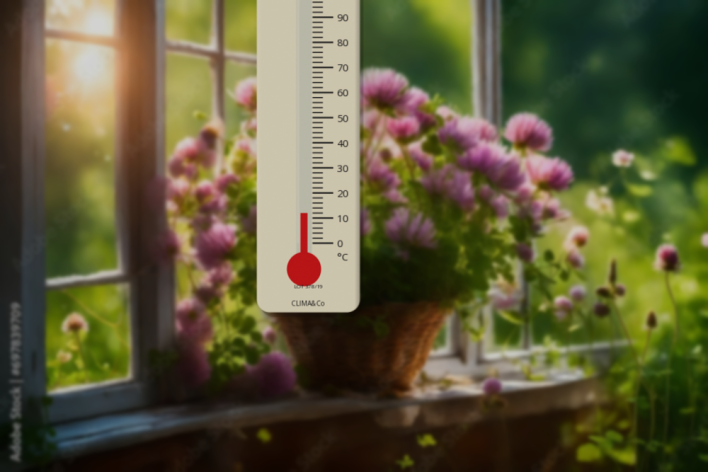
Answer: 12 °C
